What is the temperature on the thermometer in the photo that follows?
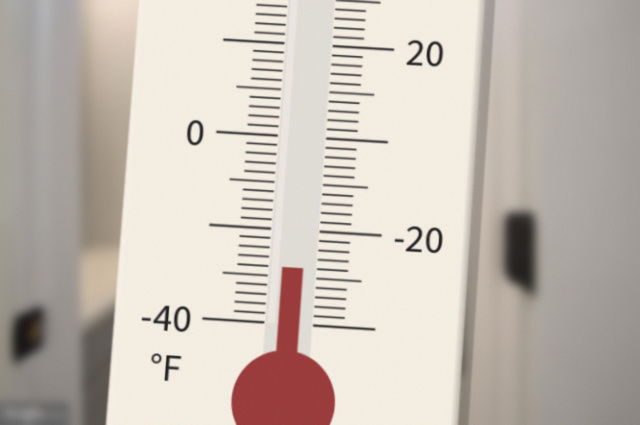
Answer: -28 °F
